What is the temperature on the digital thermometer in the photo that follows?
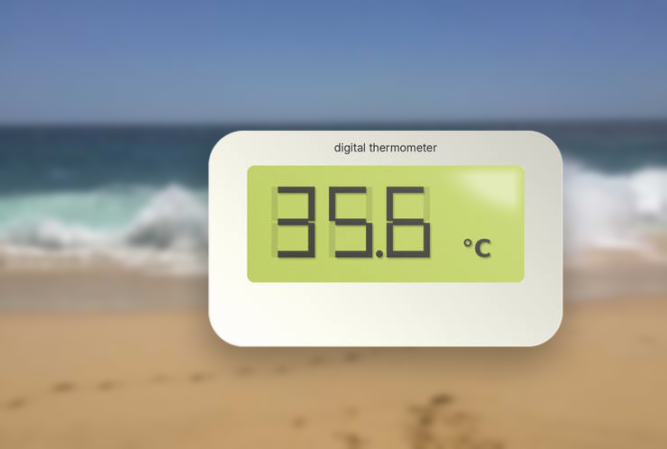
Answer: 35.6 °C
